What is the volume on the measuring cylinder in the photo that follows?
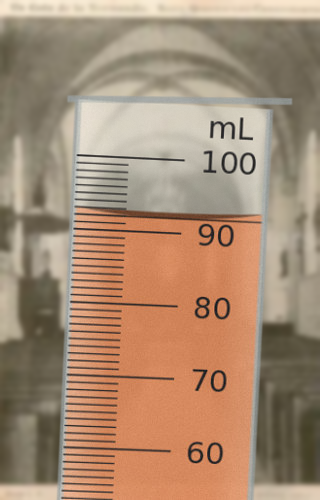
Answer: 92 mL
